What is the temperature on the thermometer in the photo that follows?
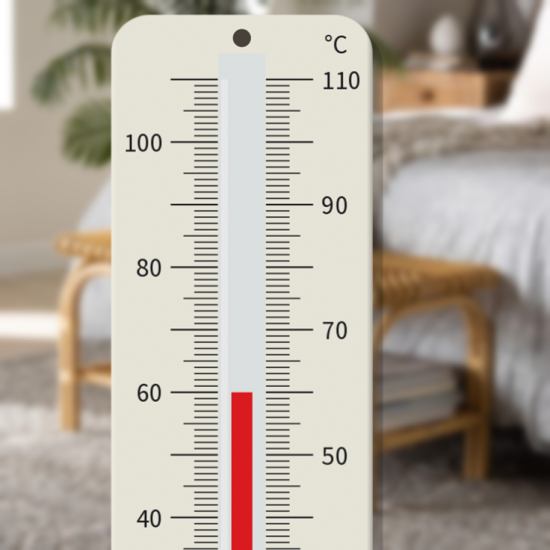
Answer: 60 °C
